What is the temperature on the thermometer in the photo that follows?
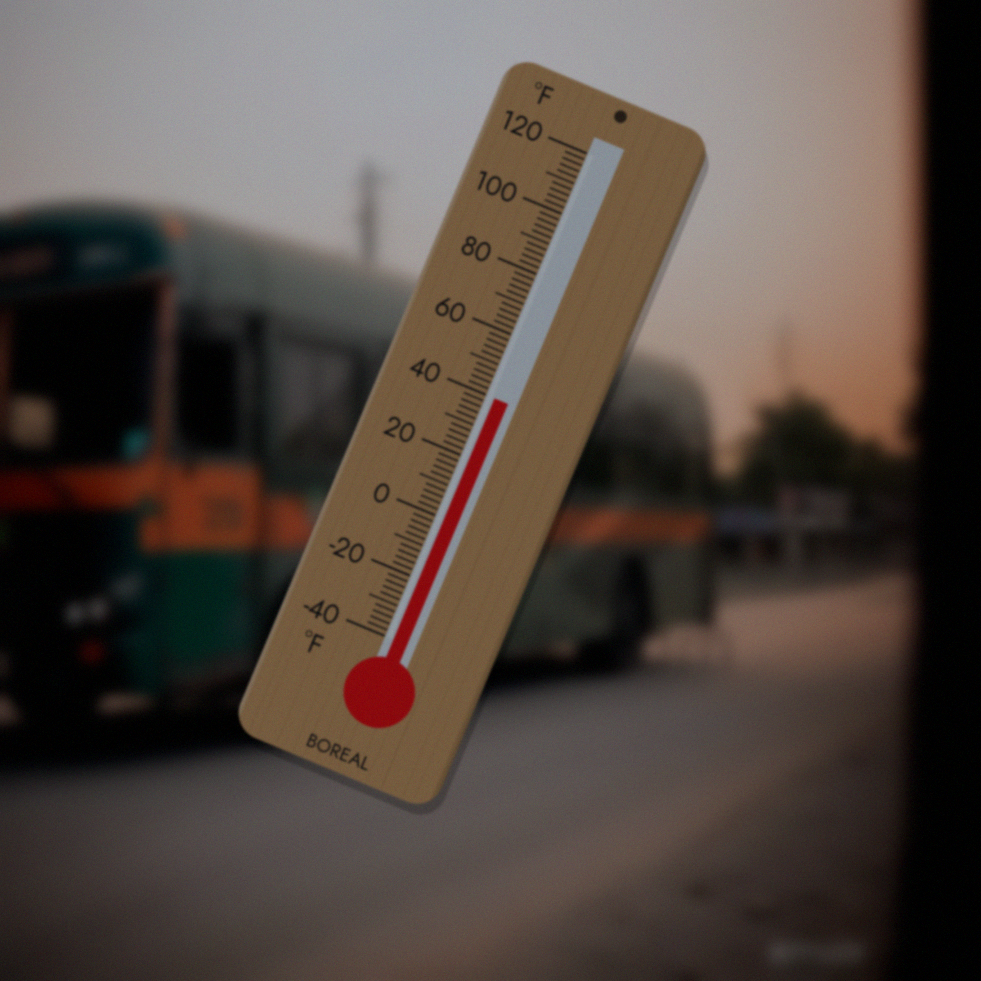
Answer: 40 °F
